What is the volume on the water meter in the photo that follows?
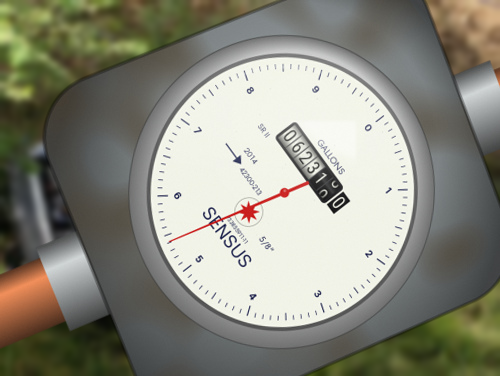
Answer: 623185.4 gal
